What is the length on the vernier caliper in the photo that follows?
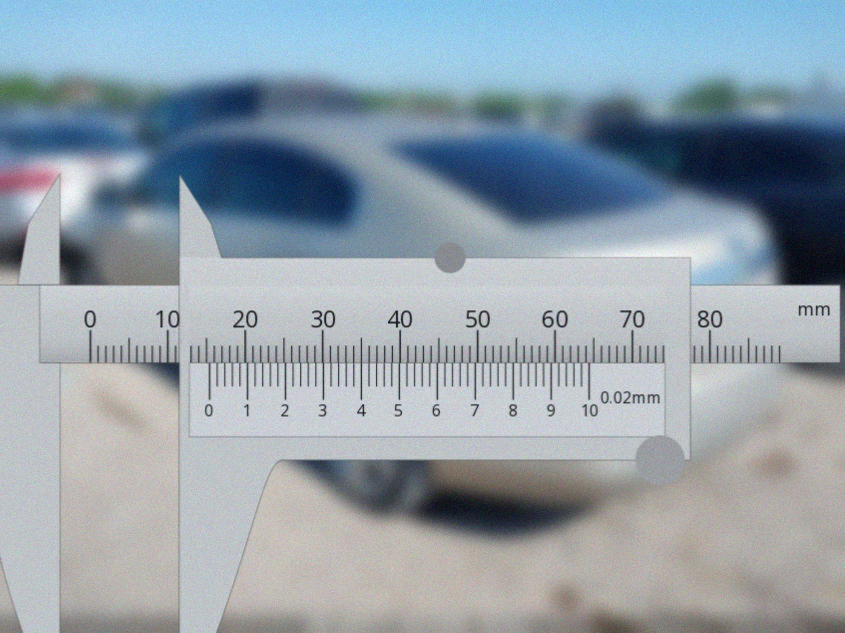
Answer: 15.4 mm
